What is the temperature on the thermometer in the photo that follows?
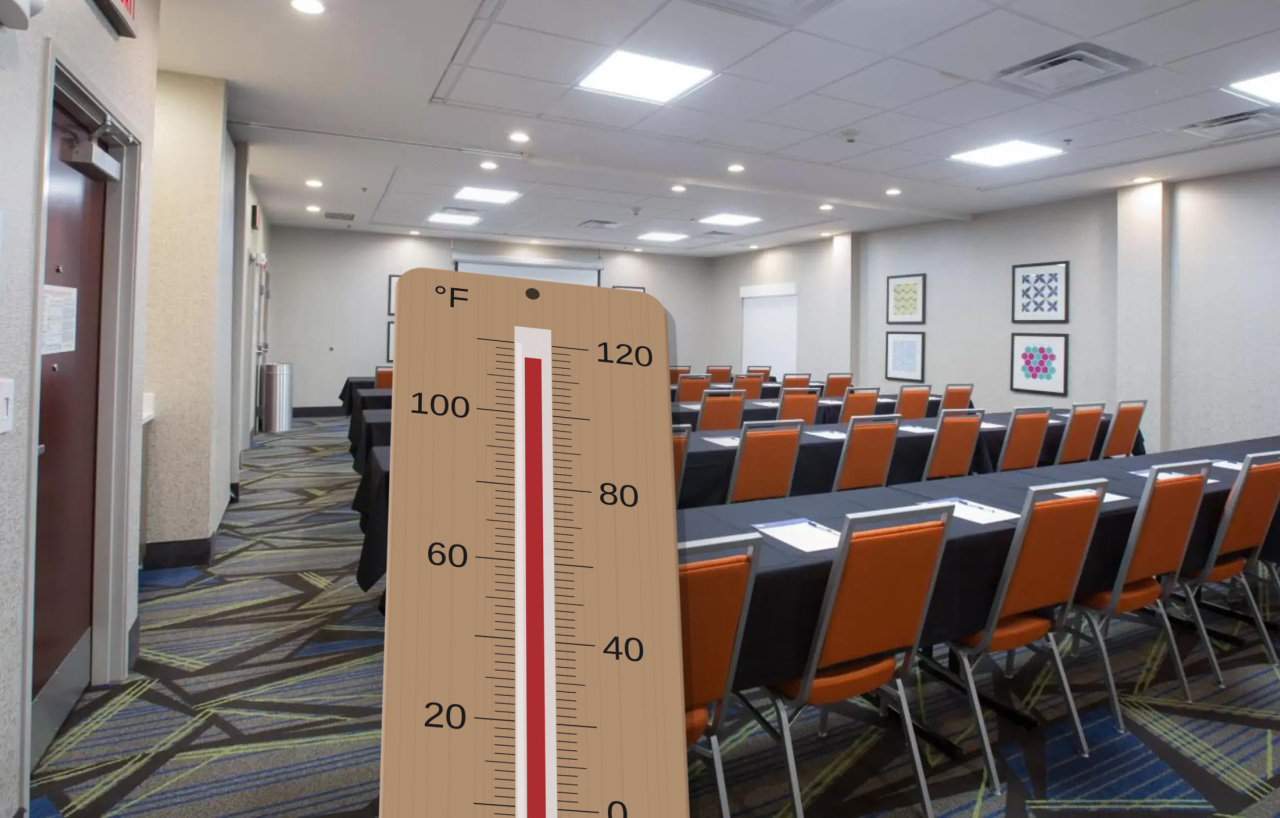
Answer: 116 °F
